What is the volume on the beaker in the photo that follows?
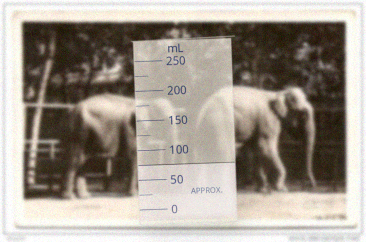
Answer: 75 mL
